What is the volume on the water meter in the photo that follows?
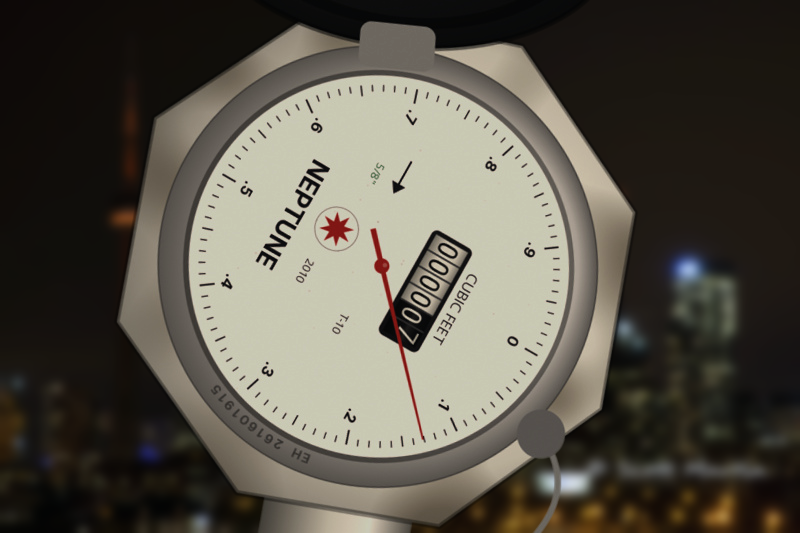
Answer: 7.13 ft³
